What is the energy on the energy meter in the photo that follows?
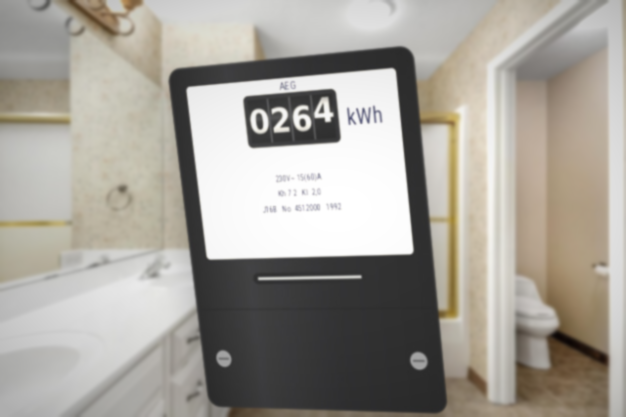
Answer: 264 kWh
